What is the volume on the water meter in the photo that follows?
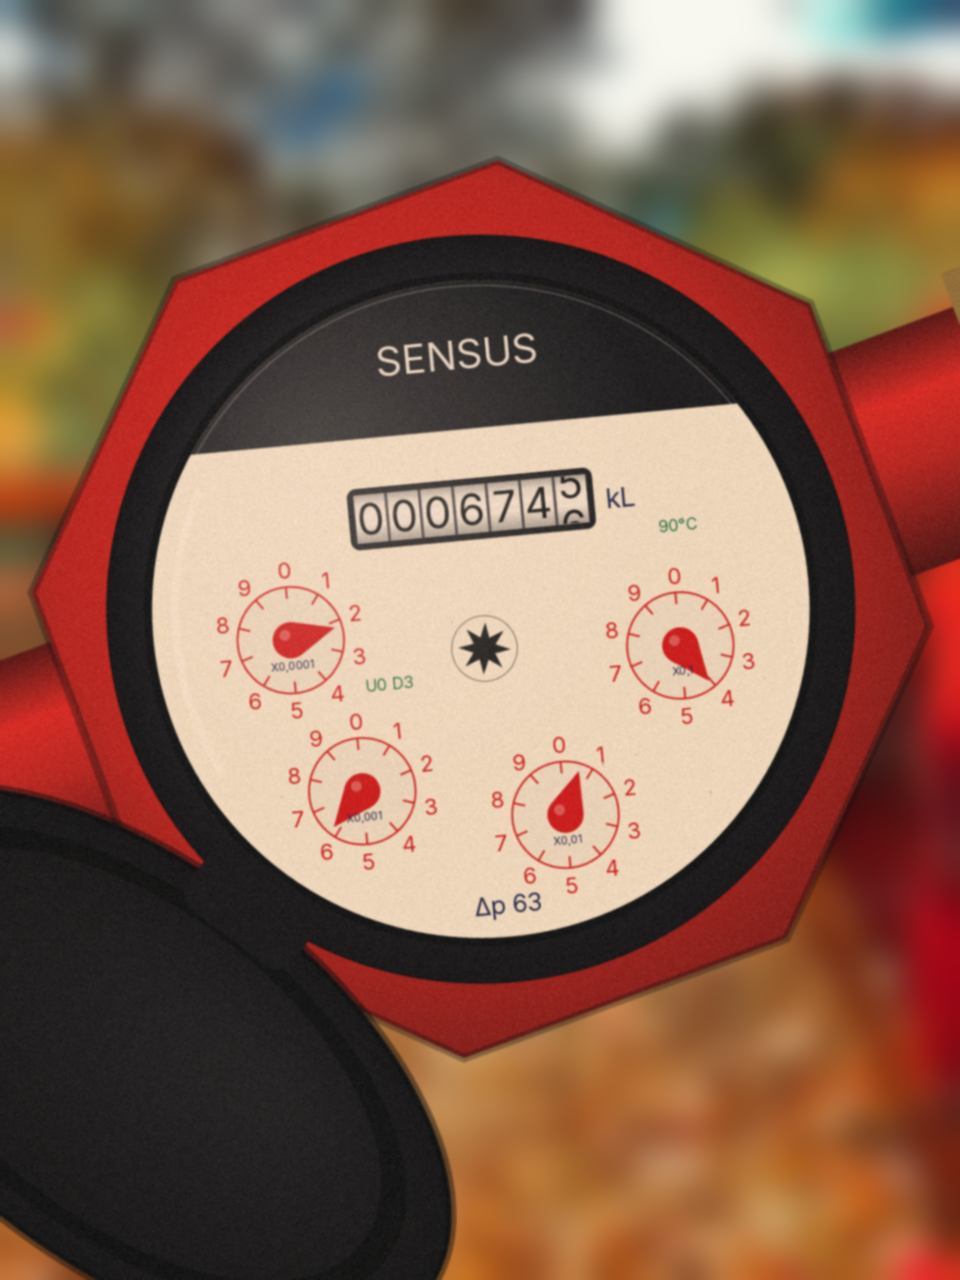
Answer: 6745.4062 kL
